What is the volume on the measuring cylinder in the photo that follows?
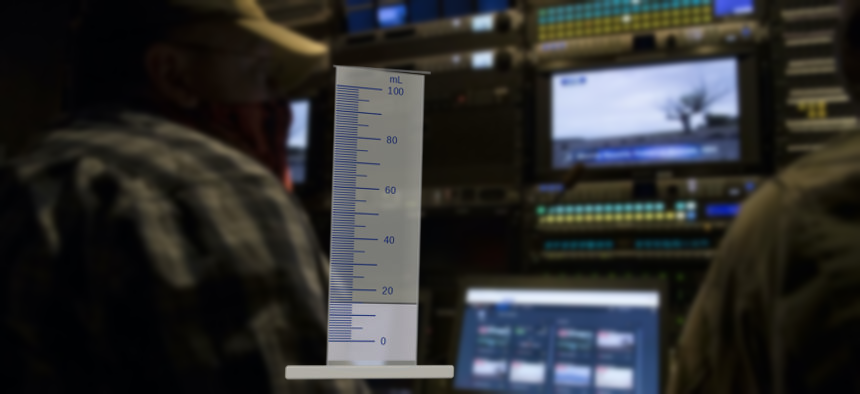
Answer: 15 mL
